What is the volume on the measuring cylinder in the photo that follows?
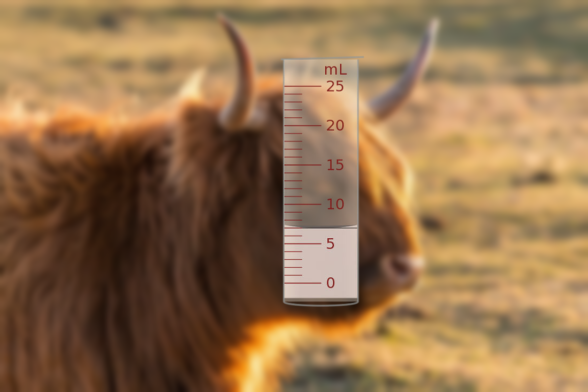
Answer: 7 mL
